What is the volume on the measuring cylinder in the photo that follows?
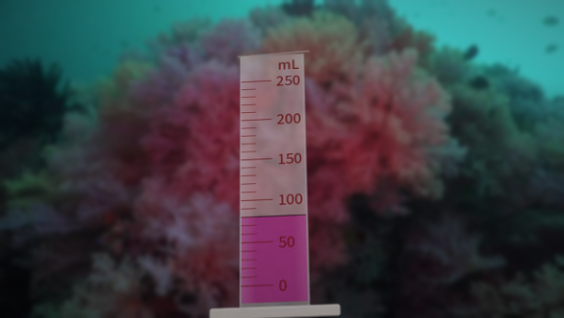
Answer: 80 mL
